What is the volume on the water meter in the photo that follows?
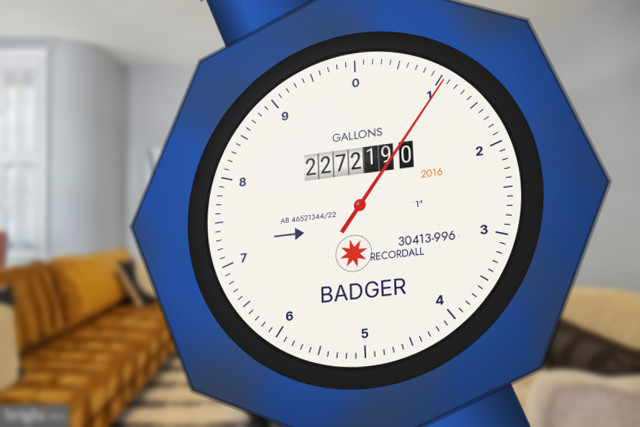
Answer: 2272191.0 gal
